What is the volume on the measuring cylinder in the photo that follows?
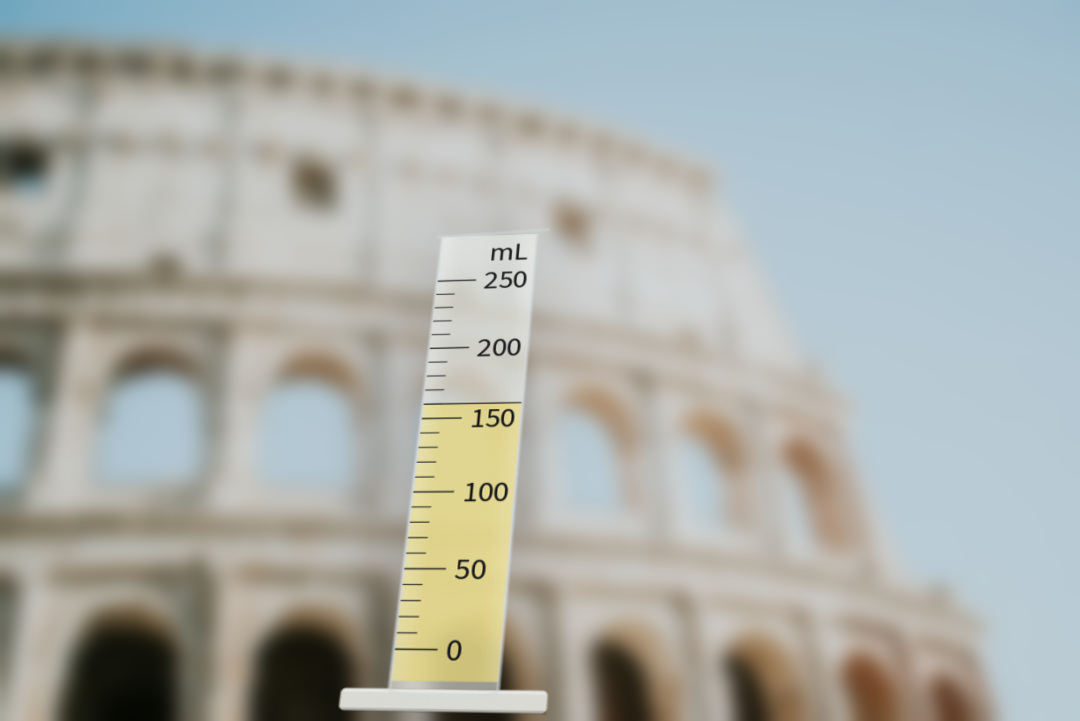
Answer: 160 mL
